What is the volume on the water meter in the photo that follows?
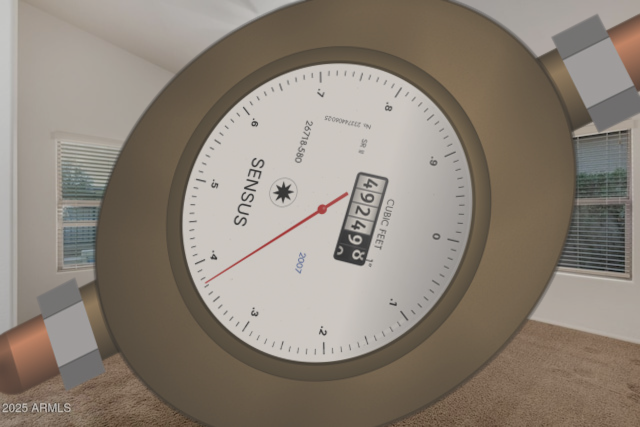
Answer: 492498.37 ft³
